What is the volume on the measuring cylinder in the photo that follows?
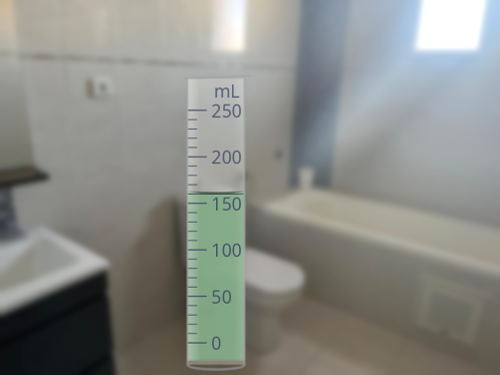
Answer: 160 mL
